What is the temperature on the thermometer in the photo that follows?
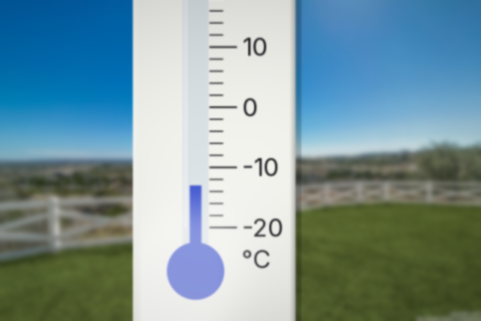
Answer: -13 °C
